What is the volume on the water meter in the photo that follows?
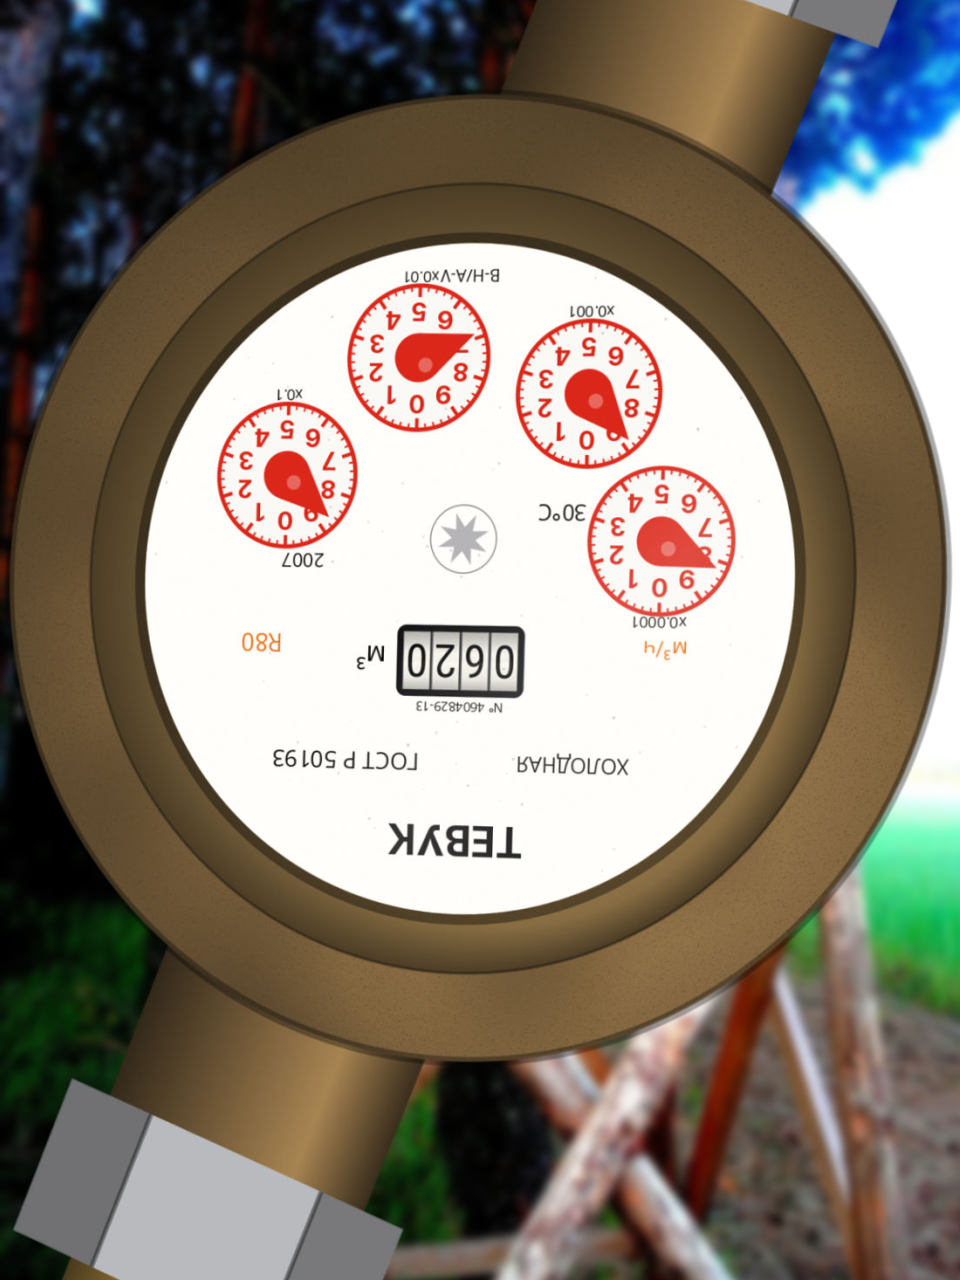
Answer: 620.8688 m³
